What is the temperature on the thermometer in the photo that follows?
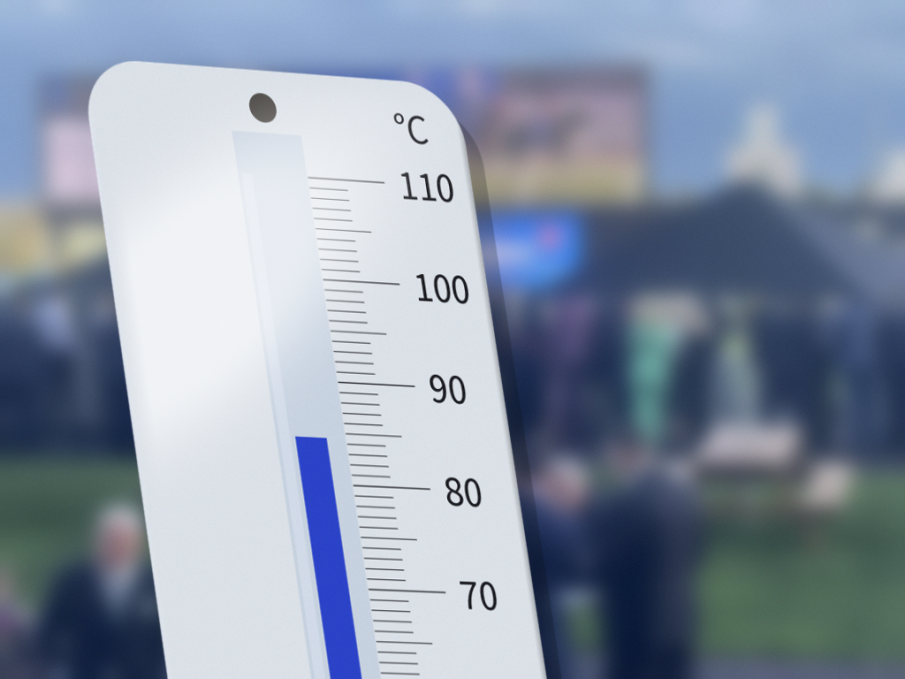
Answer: 84.5 °C
